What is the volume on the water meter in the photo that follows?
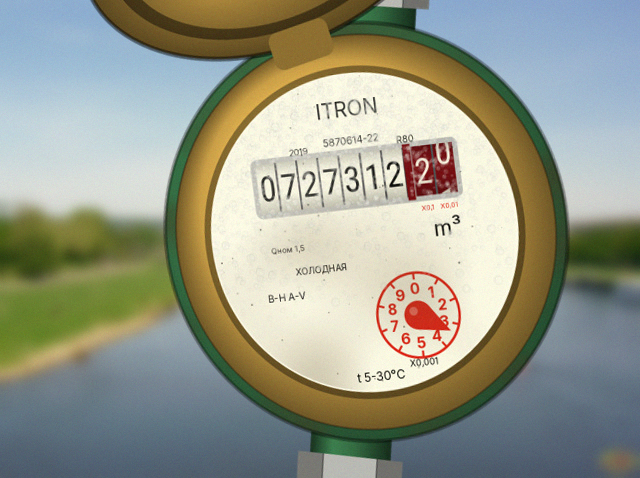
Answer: 727312.203 m³
